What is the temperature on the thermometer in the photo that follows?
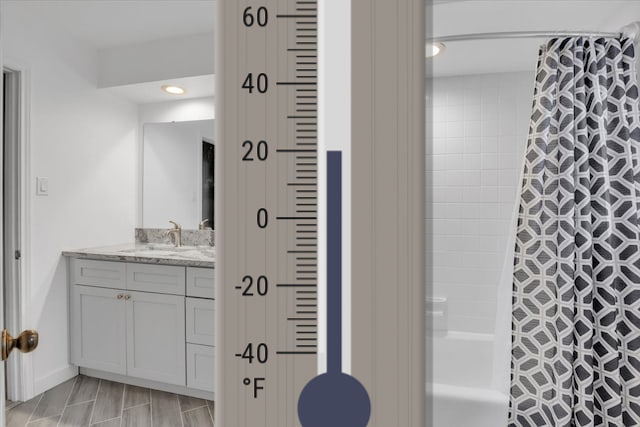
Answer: 20 °F
